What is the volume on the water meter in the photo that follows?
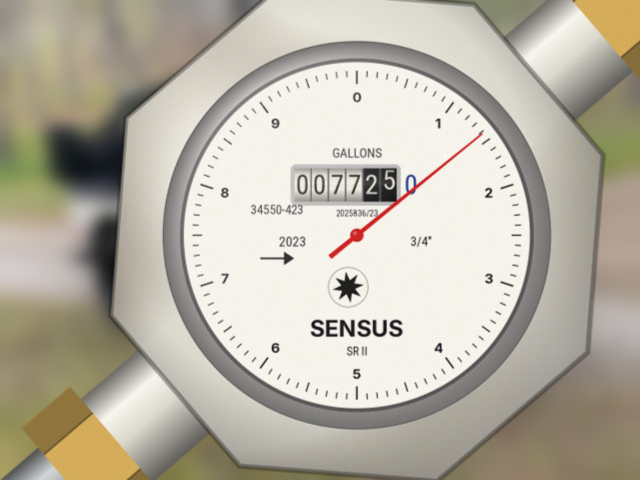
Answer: 77251.4 gal
